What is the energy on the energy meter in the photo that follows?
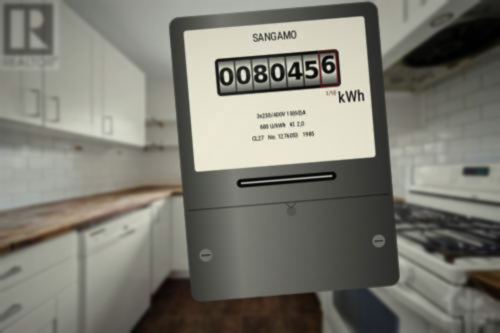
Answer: 8045.6 kWh
